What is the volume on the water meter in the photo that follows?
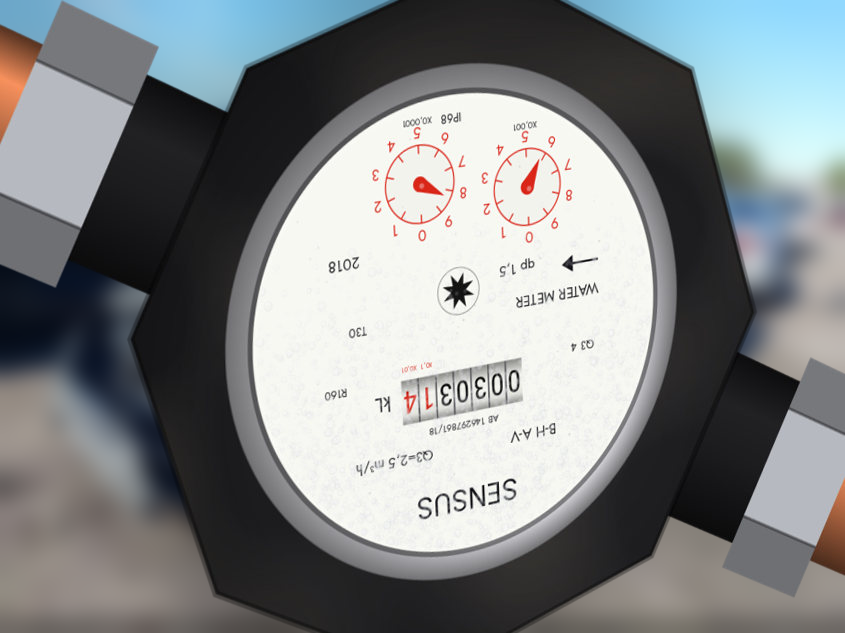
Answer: 303.1458 kL
